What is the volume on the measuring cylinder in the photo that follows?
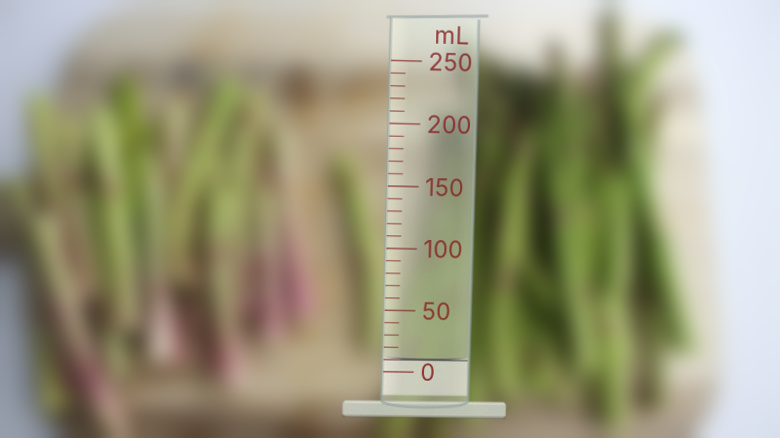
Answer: 10 mL
